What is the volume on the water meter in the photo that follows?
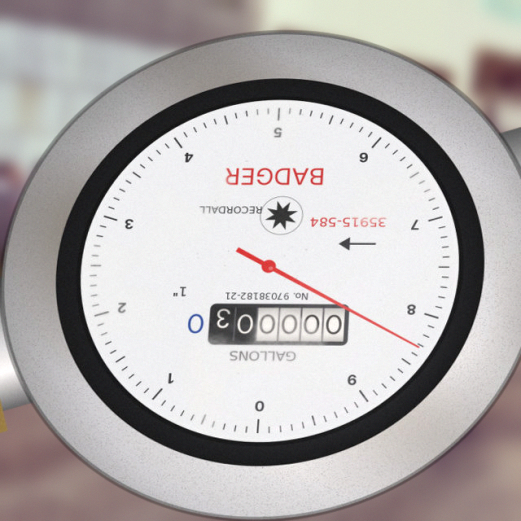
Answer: 28.3 gal
